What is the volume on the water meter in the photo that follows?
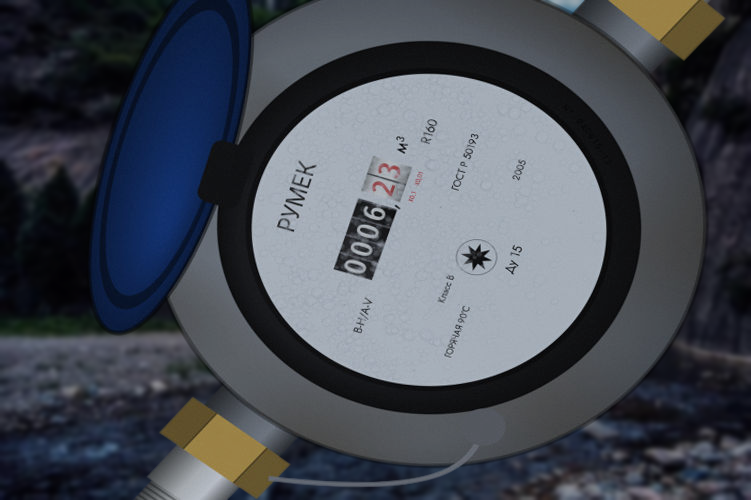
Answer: 6.23 m³
